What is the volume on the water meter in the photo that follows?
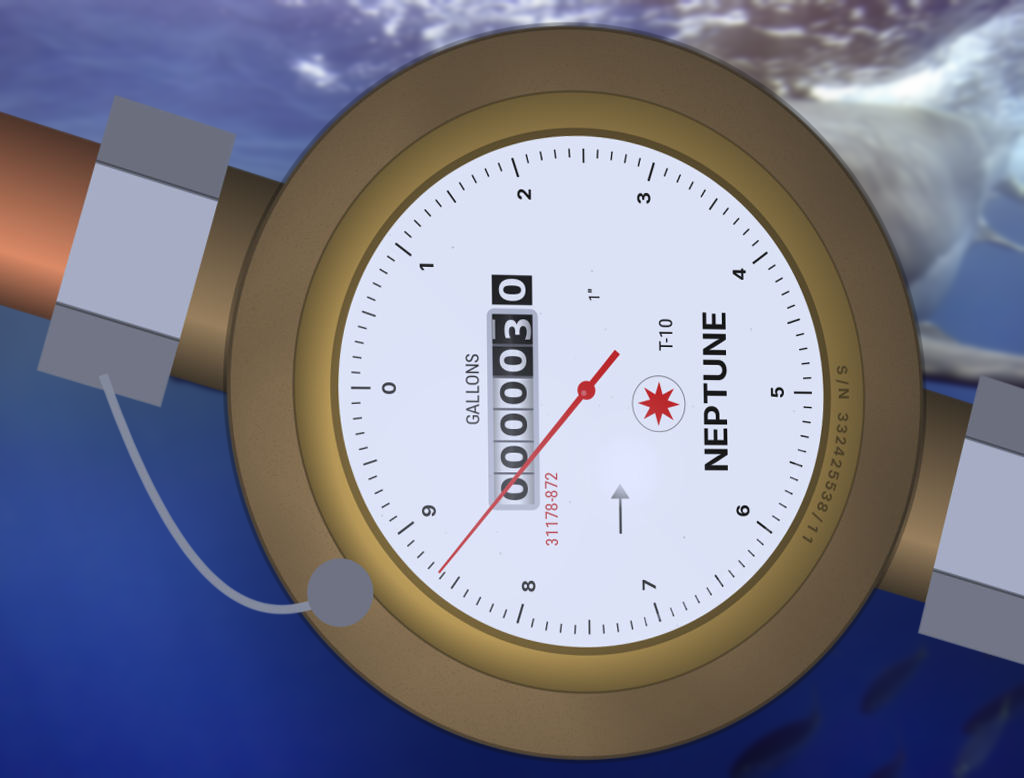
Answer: 28.6 gal
